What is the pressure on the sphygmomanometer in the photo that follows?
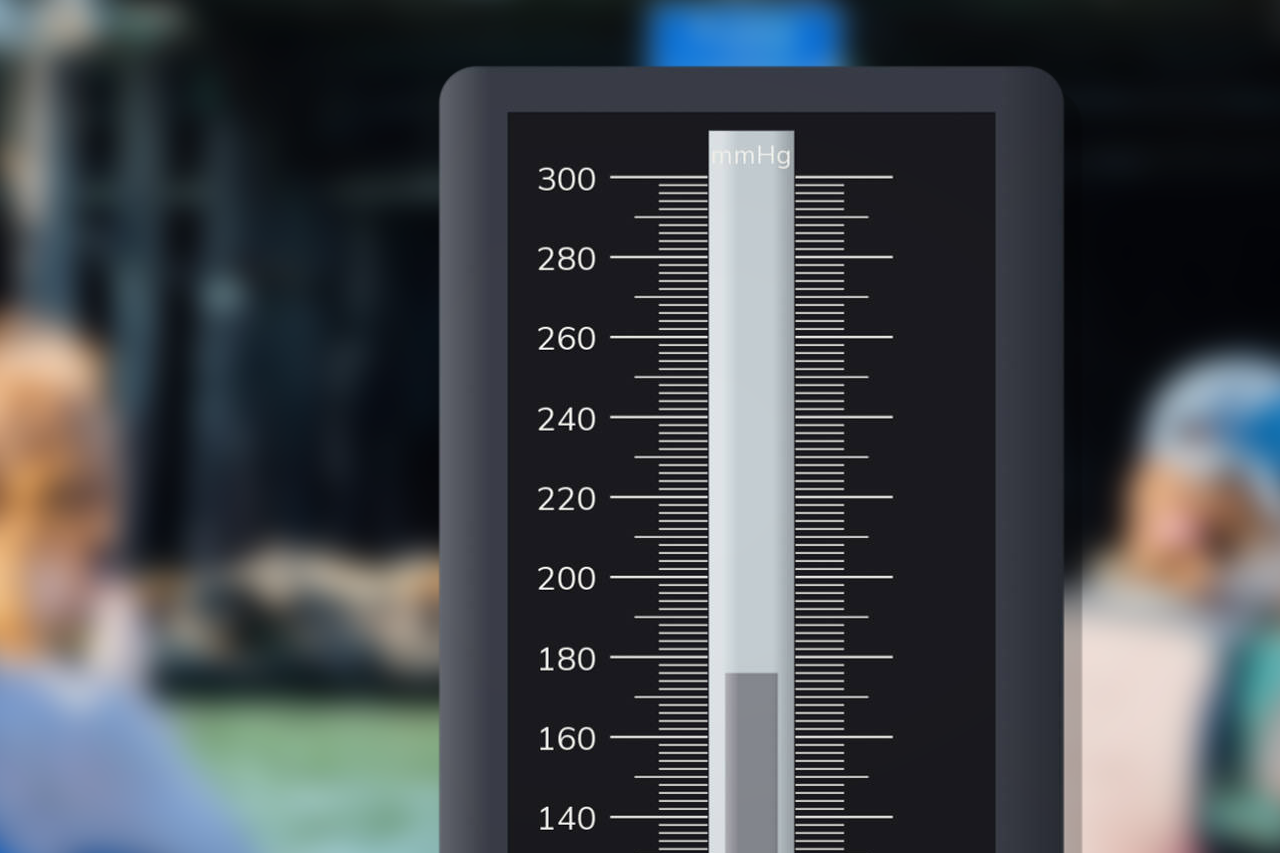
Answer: 176 mmHg
